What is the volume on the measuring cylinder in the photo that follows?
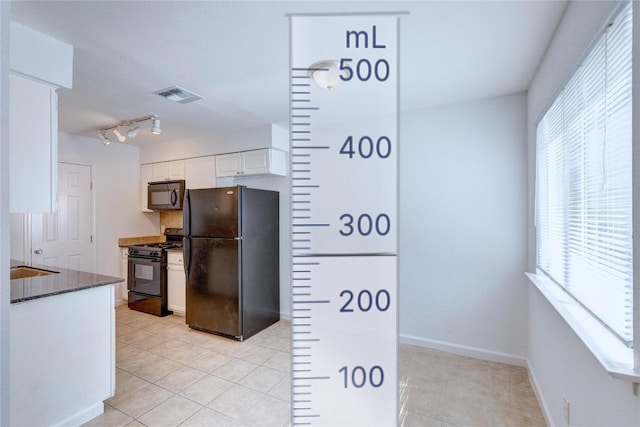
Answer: 260 mL
